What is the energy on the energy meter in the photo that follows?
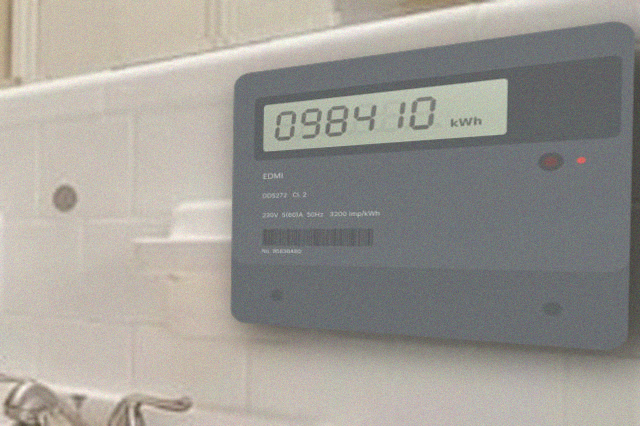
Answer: 98410 kWh
